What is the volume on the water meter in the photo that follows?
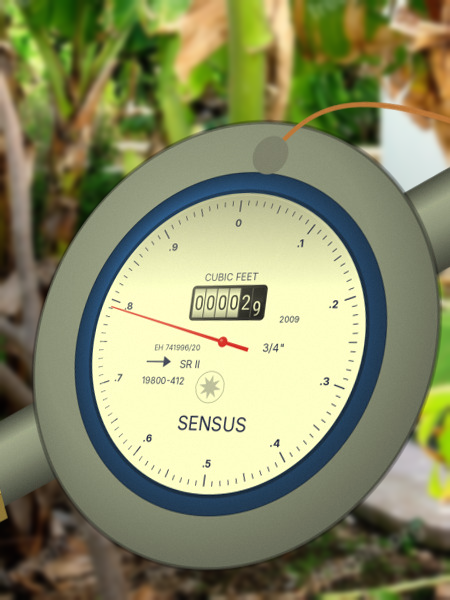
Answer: 28.79 ft³
